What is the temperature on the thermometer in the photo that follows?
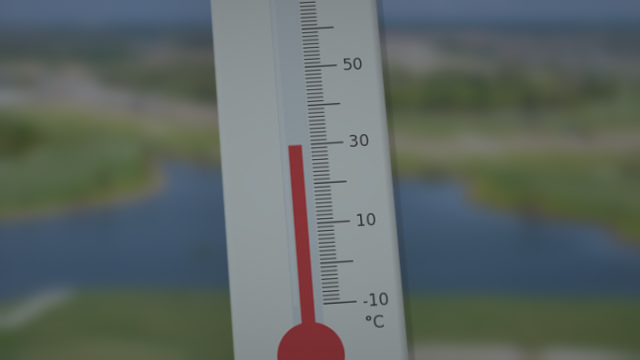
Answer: 30 °C
